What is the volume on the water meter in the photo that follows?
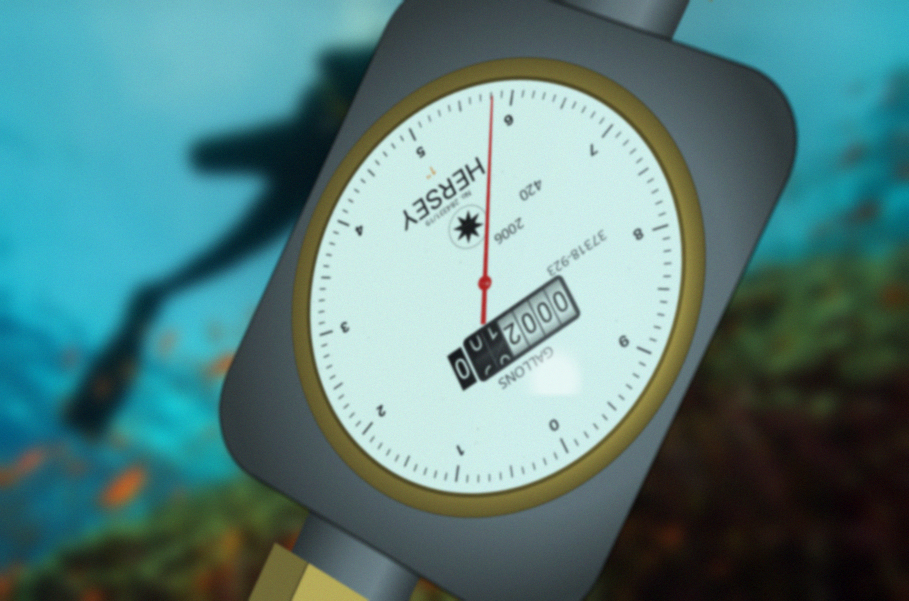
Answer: 2095.8 gal
